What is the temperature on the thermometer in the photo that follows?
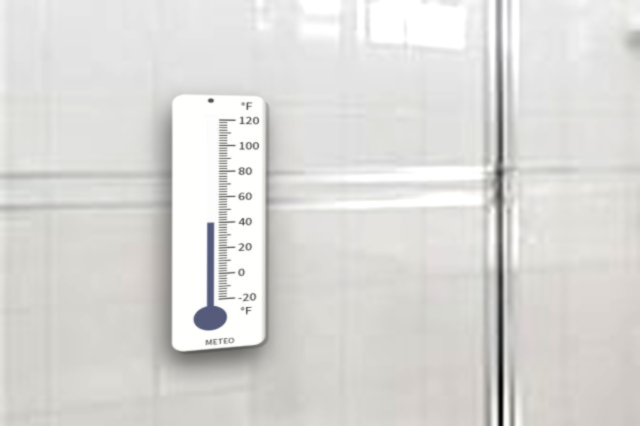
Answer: 40 °F
